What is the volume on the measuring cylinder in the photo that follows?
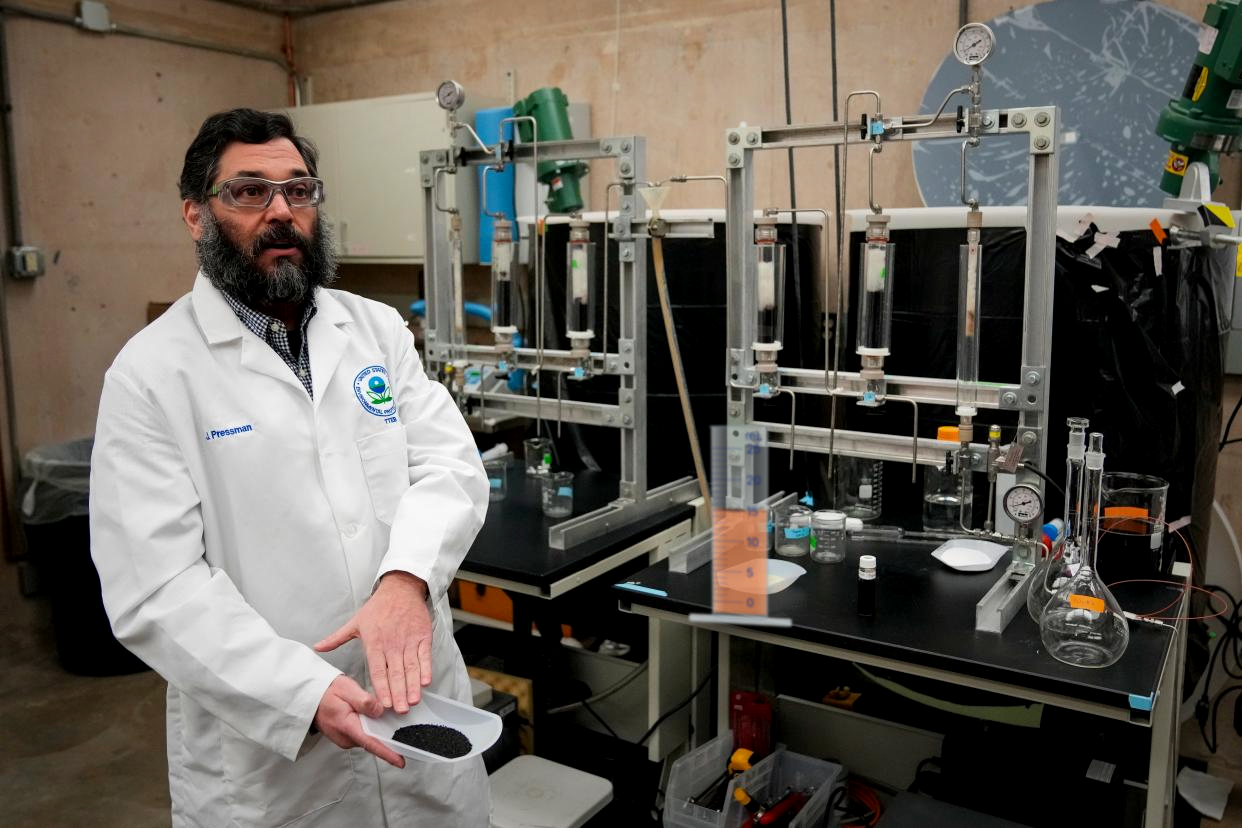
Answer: 15 mL
